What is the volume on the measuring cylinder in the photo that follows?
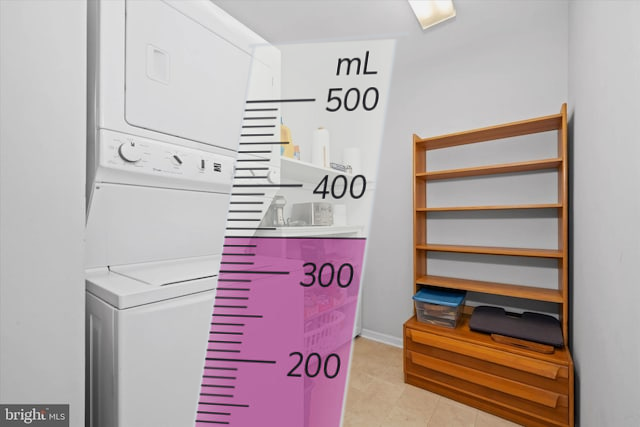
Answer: 340 mL
